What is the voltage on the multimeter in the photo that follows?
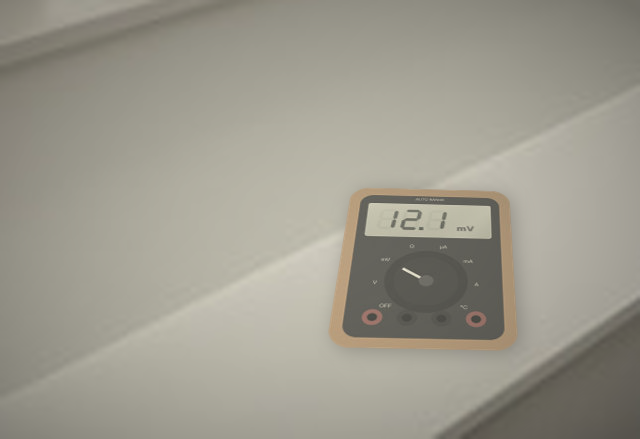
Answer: 12.1 mV
